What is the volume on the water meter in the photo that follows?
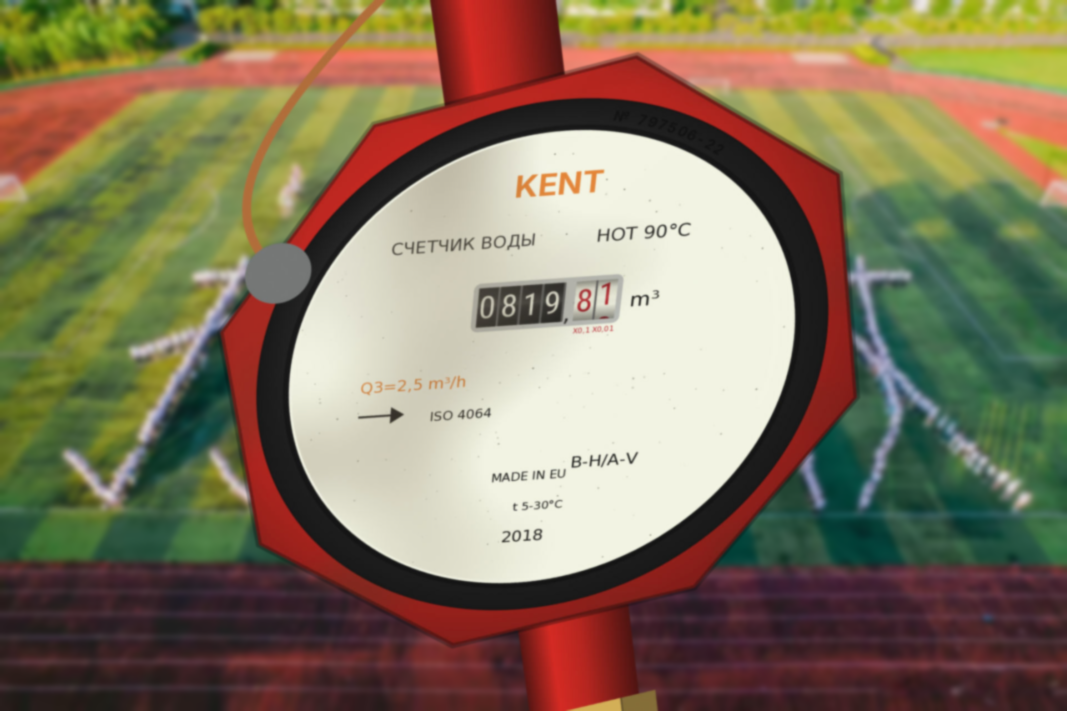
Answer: 819.81 m³
